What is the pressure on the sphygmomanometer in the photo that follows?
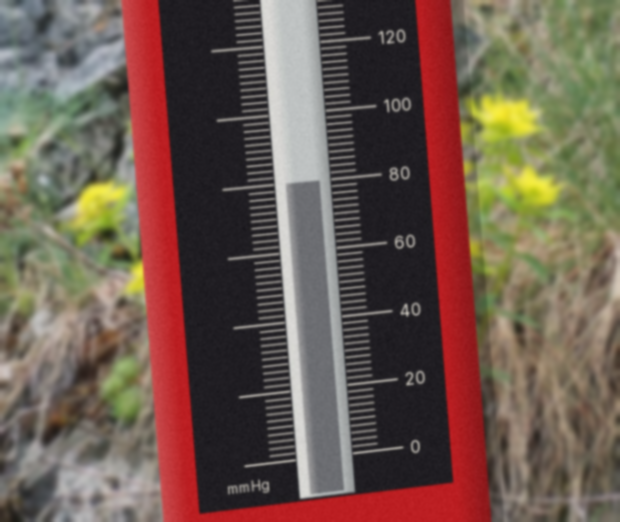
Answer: 80 mmHg
